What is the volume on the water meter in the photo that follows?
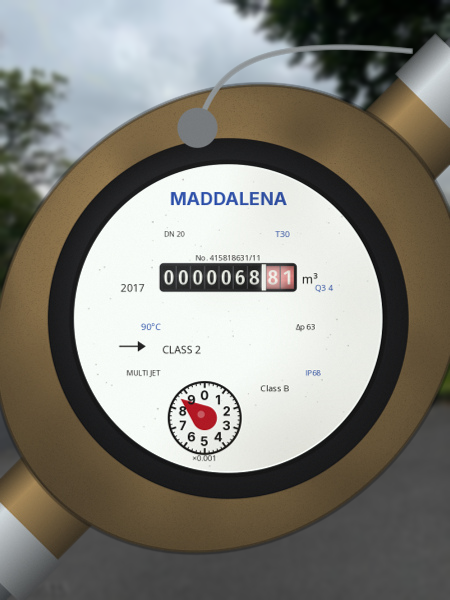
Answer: 68.818 m³
